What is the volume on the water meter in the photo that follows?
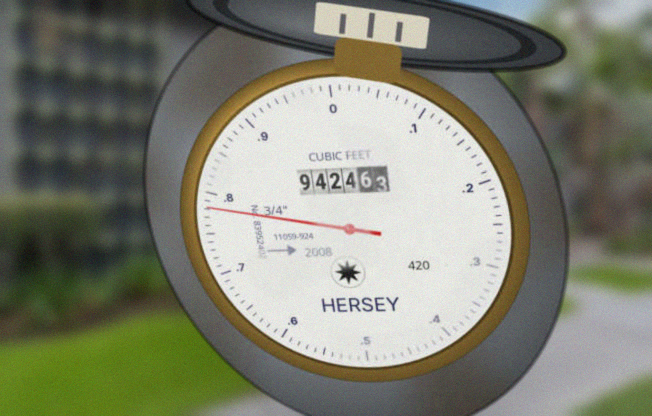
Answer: 942462.78 ft³
